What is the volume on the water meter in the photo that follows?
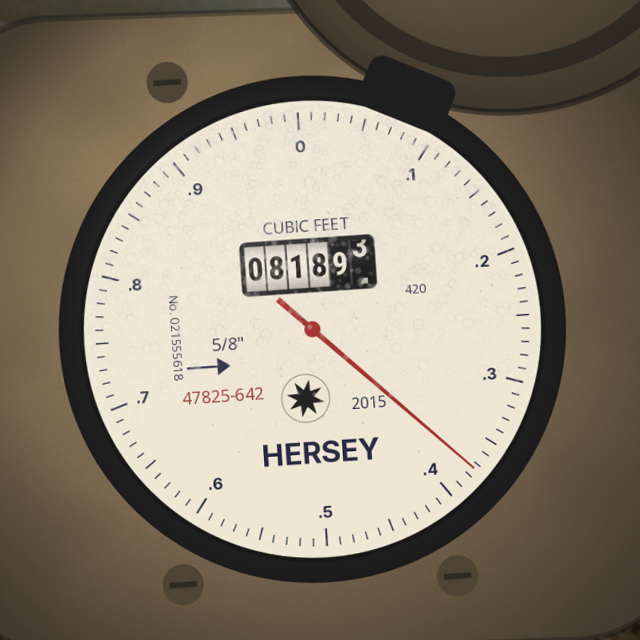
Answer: 81893.37 ft³
